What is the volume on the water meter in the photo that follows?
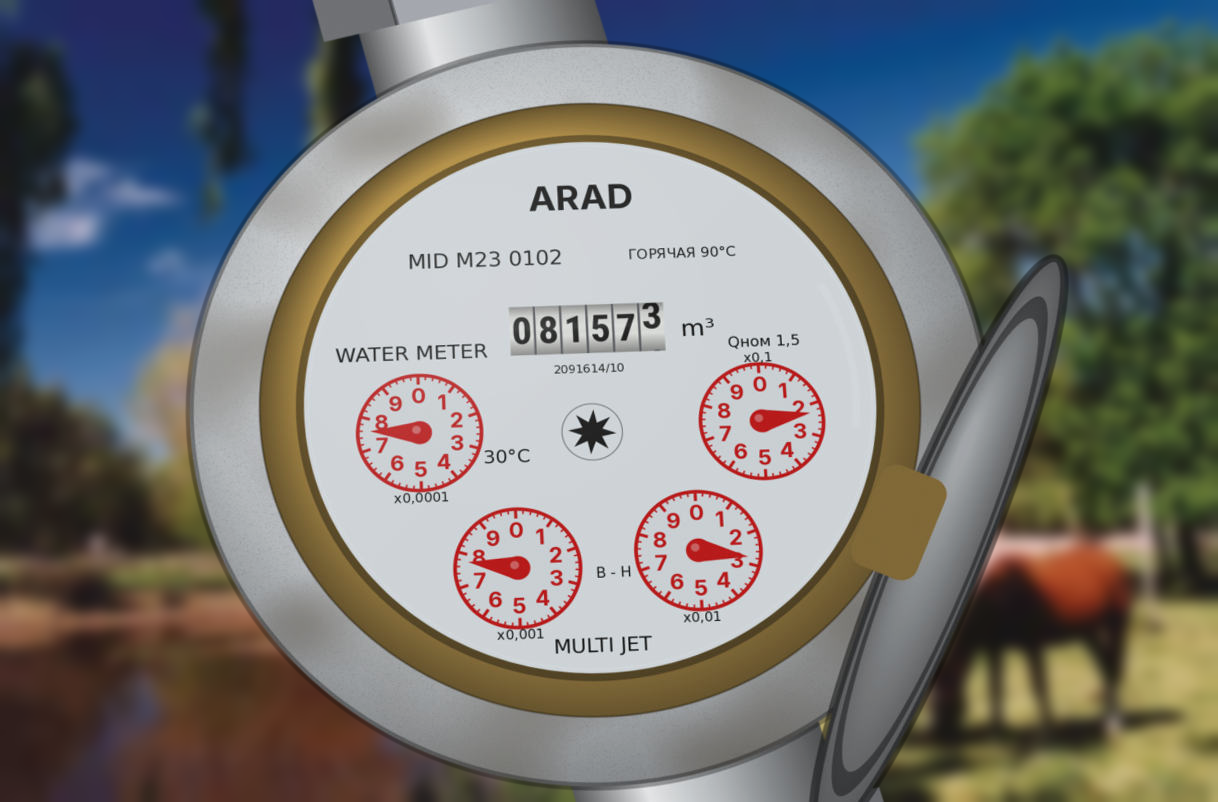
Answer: 81573.2277 m³
